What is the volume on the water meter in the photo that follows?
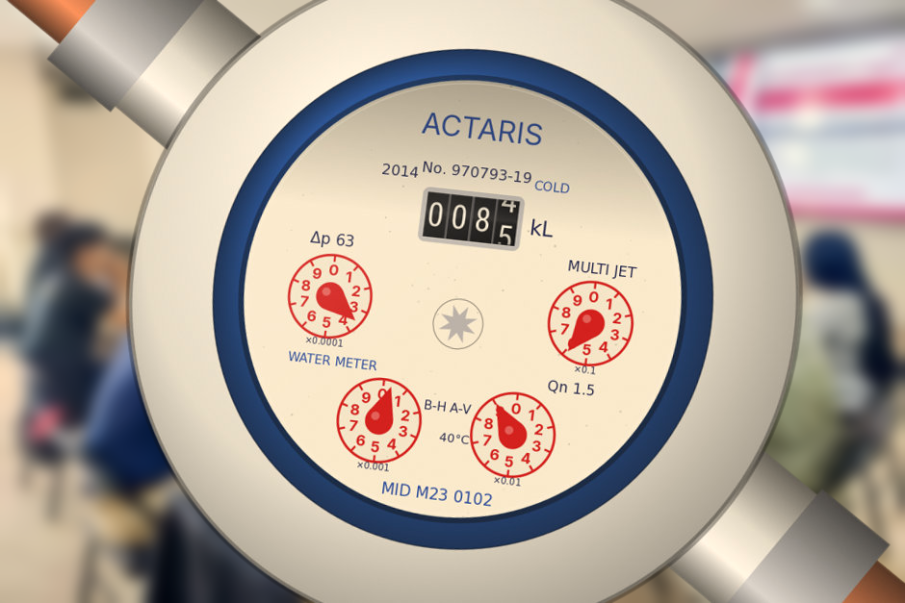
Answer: 84.5903 kL
